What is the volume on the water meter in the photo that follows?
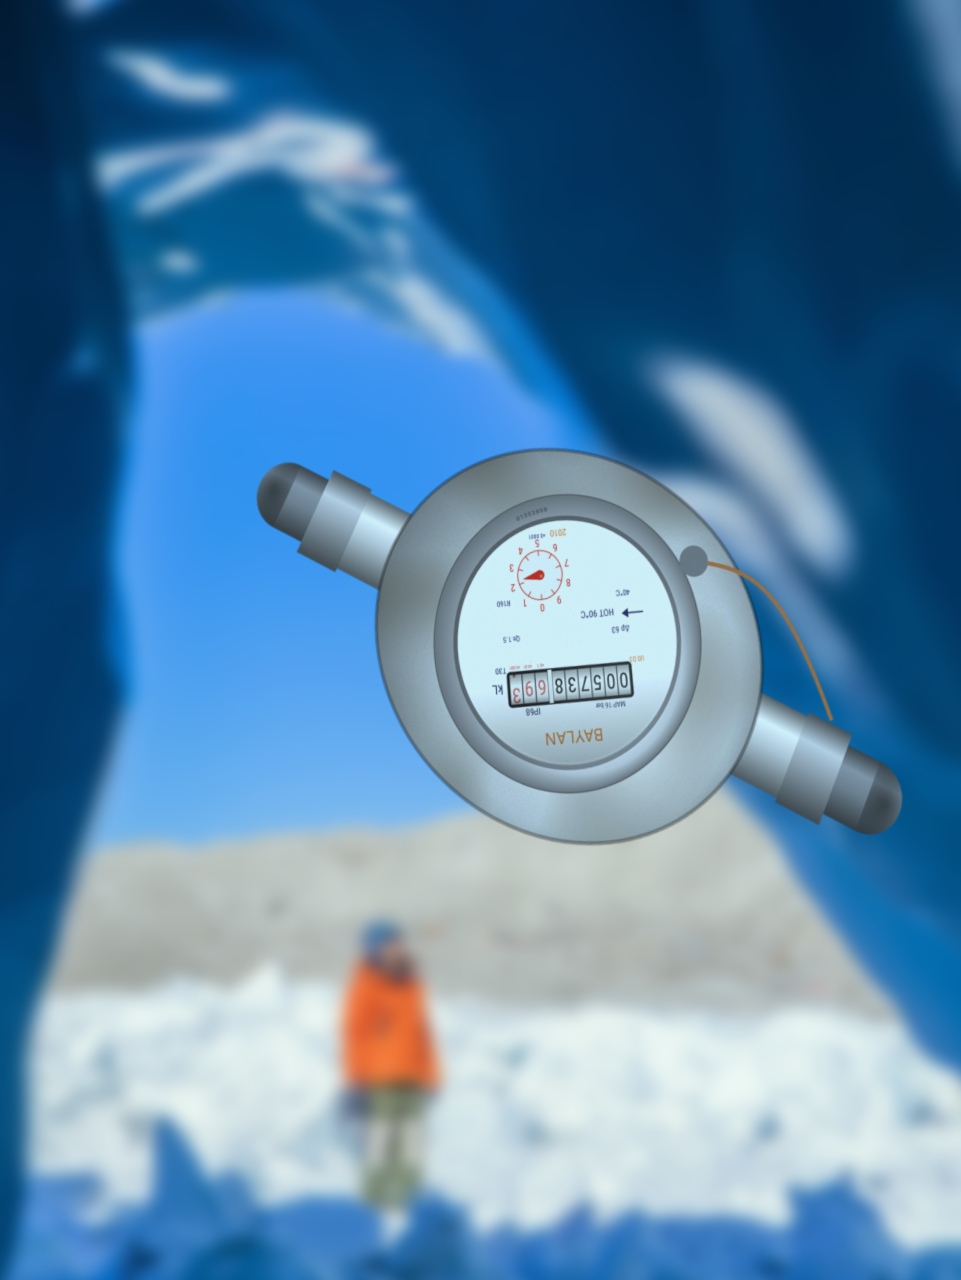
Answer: 5738.6932 kL
